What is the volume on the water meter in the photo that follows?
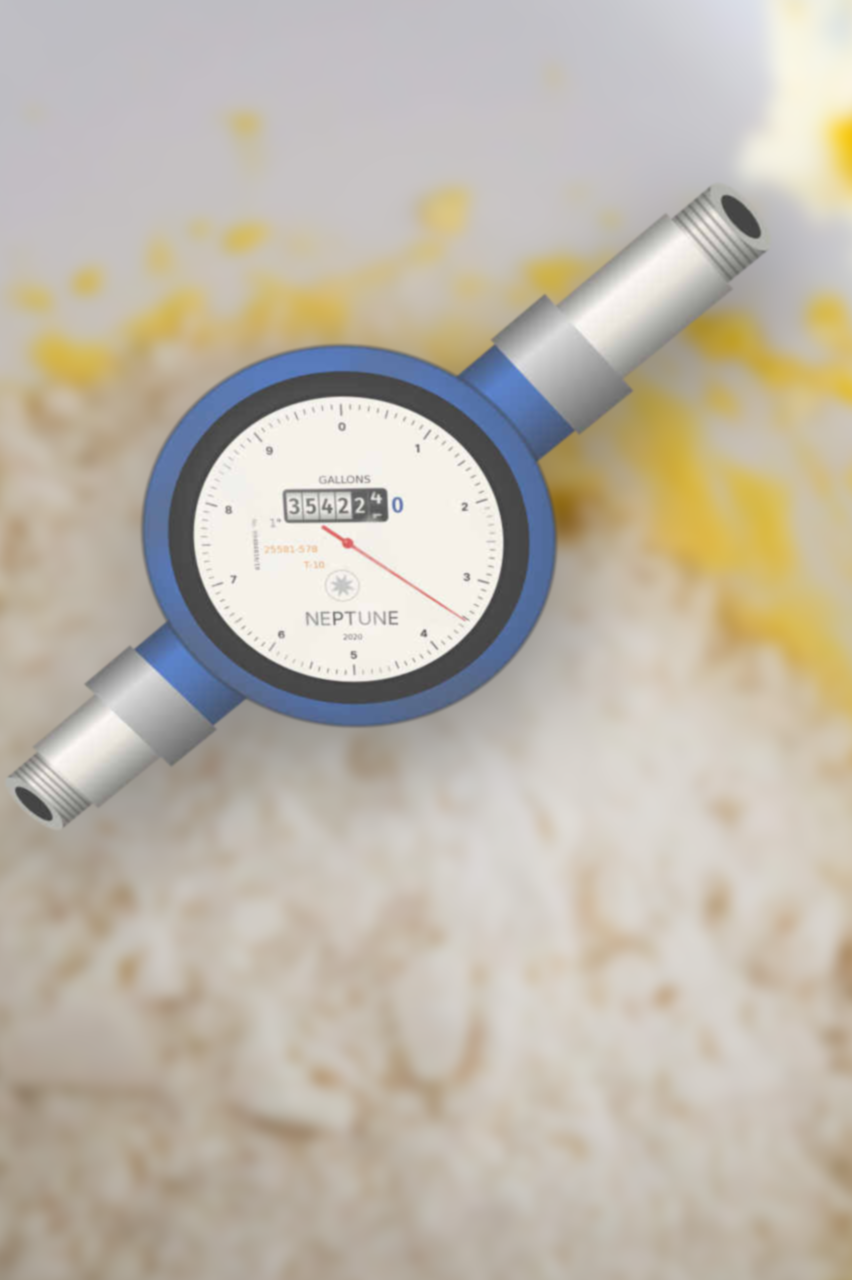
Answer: 3542243.5 gal
